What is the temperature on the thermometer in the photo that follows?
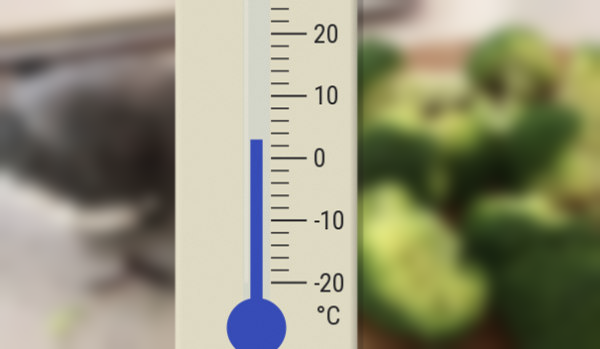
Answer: 3 °C
